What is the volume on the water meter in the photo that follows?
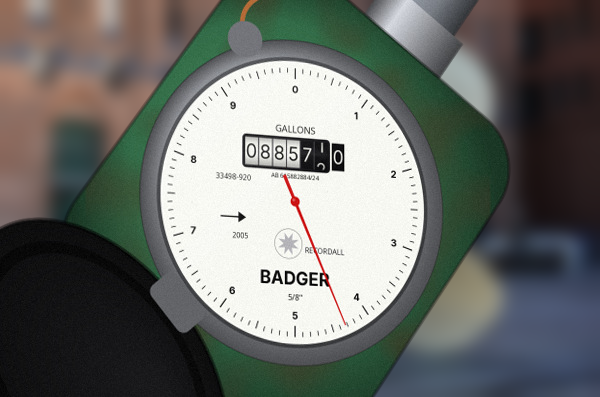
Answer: 885714.3 gal
